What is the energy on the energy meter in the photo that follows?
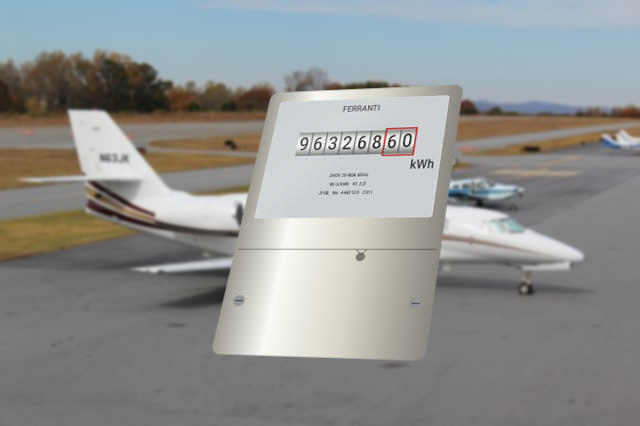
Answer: 963268.60 kWh
